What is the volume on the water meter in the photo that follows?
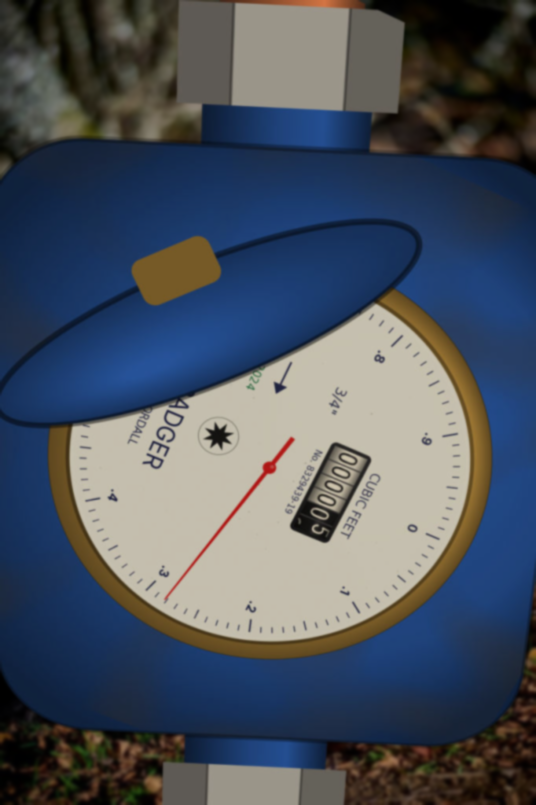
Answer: 5.28 ft³
